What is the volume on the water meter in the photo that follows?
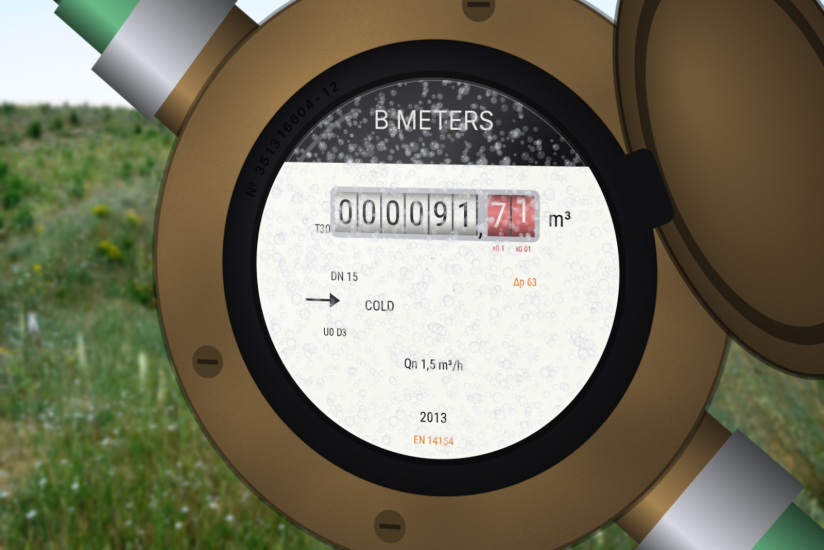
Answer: 91.71 m³
